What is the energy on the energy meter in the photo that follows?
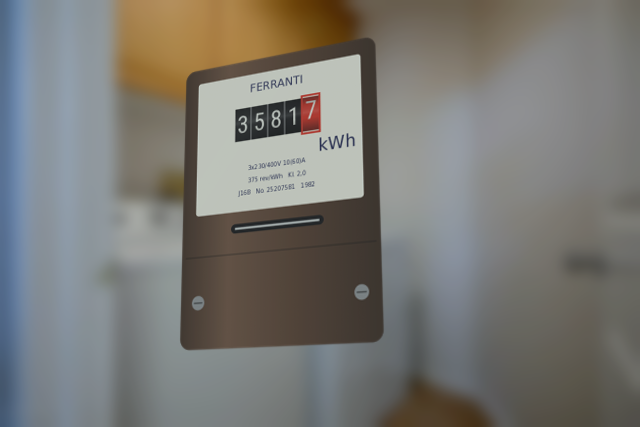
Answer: 3581.7 kWh
